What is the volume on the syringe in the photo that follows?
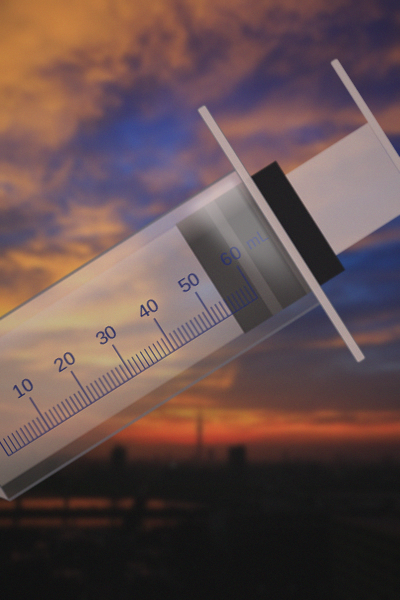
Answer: 54 mL
